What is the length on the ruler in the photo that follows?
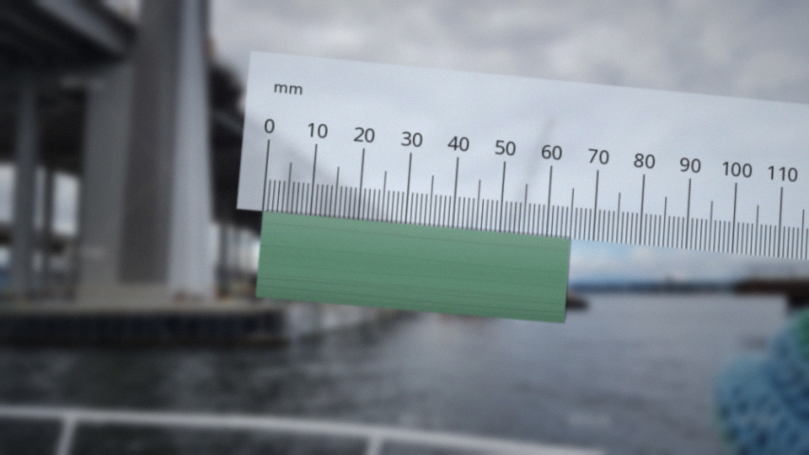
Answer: 65 mm
